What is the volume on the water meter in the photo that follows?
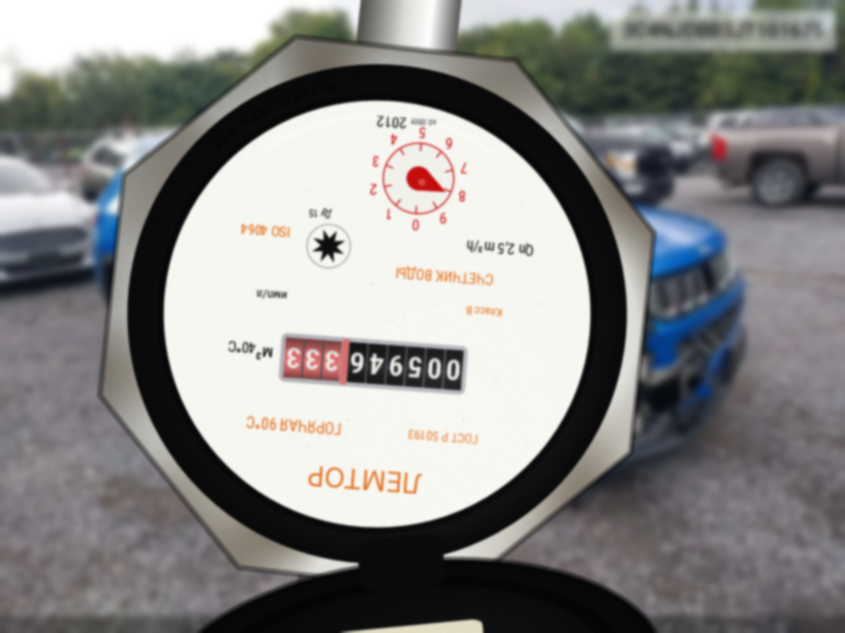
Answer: 5946.3338 m³
